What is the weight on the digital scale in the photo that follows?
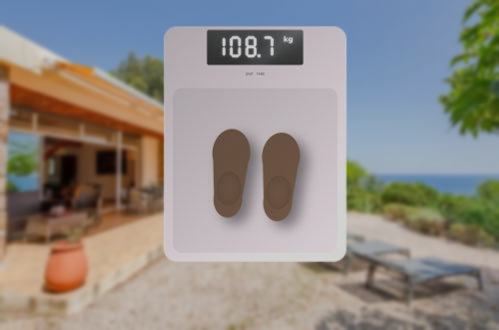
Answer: 108.7 kg
